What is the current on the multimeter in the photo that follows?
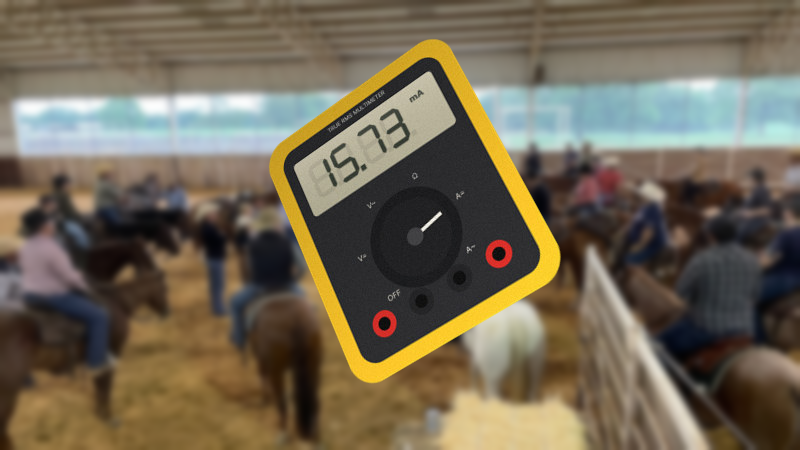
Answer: 15.73 mA
